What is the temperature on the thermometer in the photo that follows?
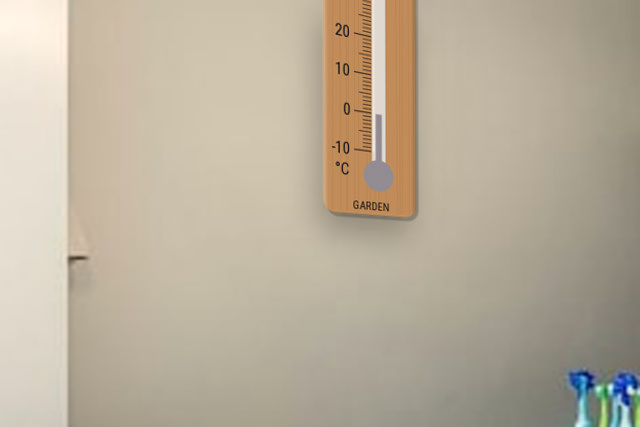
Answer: 0 °C
